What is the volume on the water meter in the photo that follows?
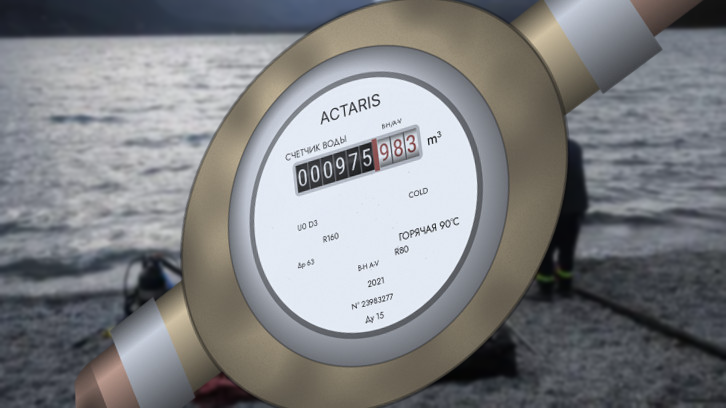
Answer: 975.983 m³
